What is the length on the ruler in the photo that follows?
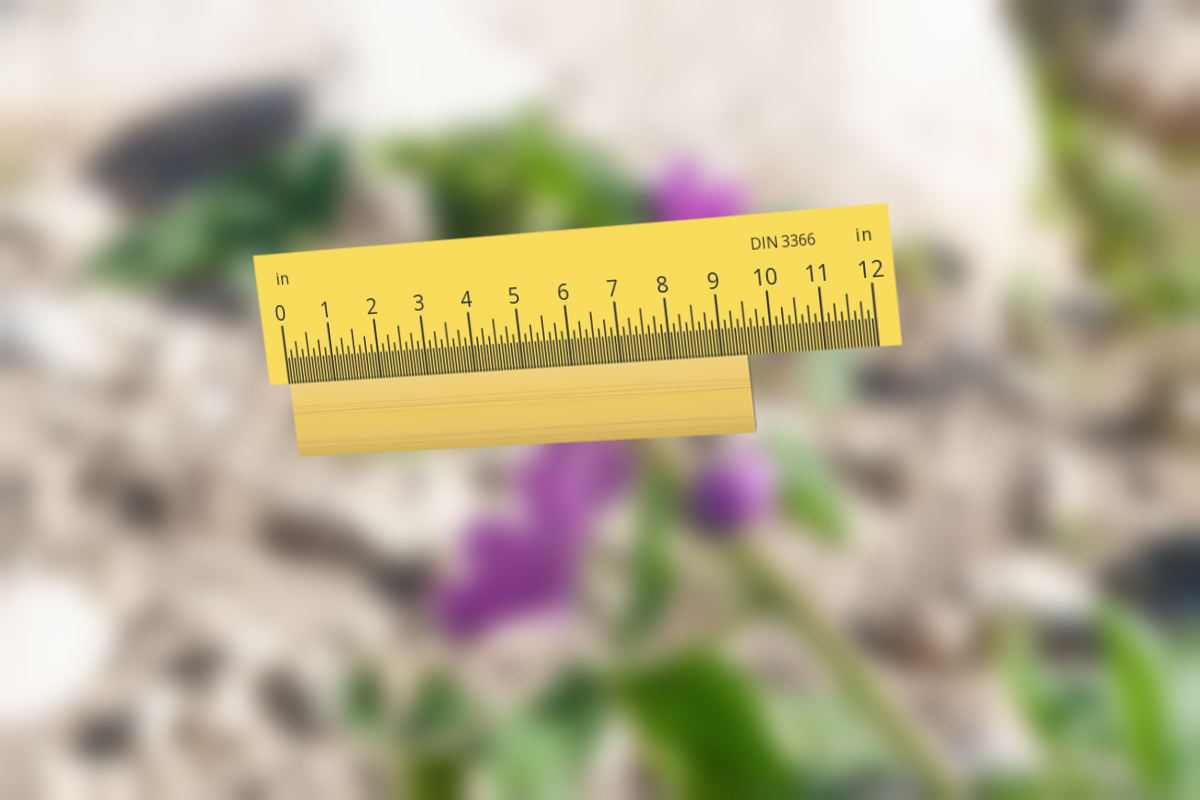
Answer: 9.5 in
